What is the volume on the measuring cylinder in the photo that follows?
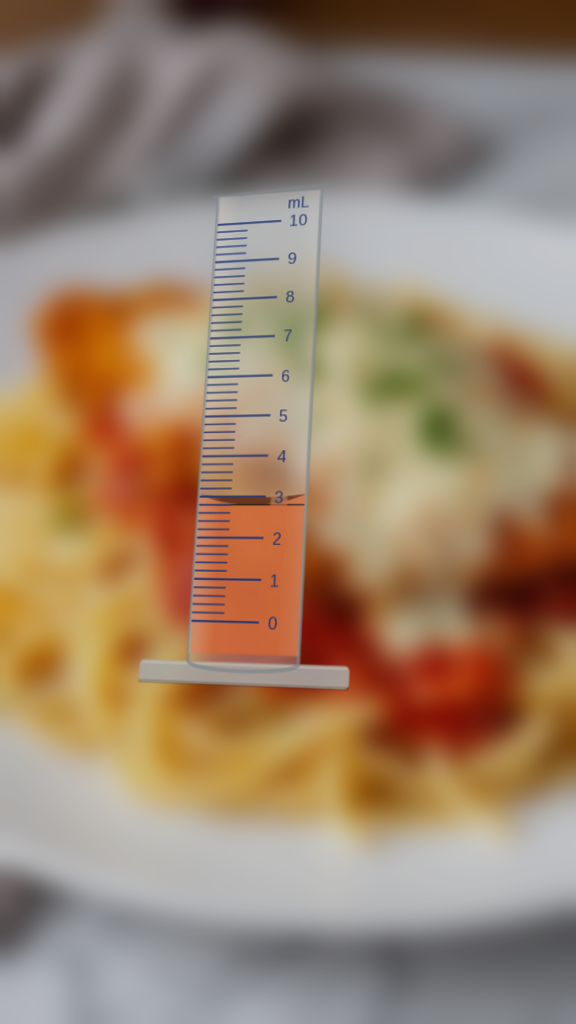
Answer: 2.8 mL
